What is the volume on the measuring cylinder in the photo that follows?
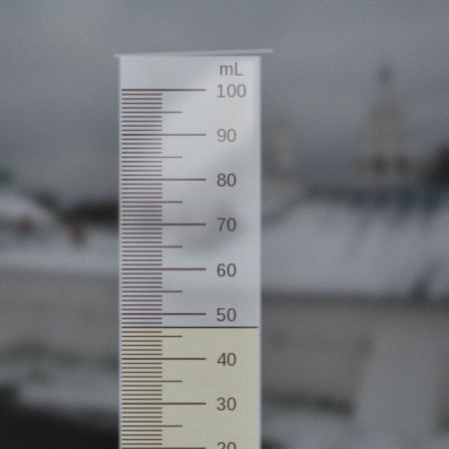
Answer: 47 mL
